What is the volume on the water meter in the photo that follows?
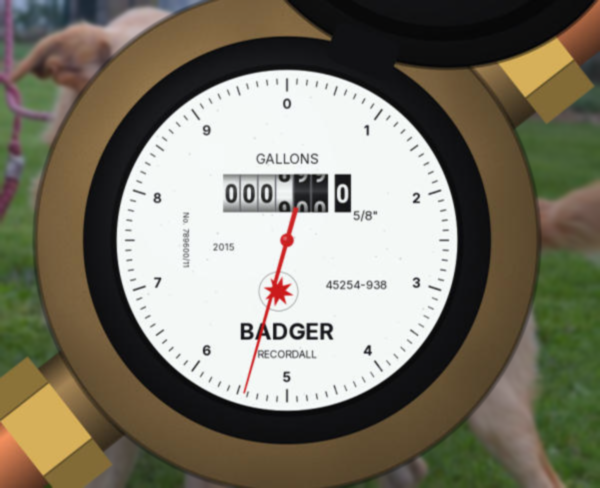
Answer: 8995.4 gal
